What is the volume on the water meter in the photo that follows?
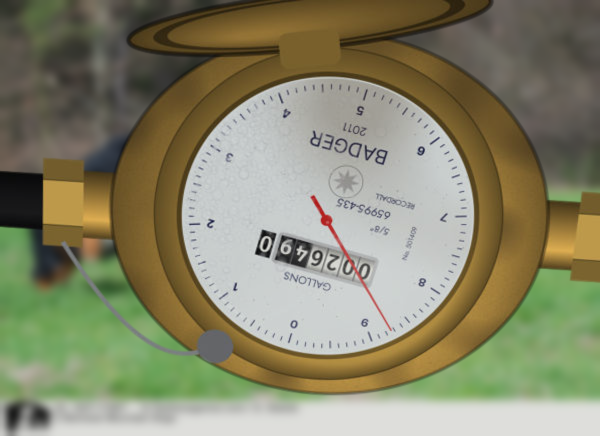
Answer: 26488.7 gal
